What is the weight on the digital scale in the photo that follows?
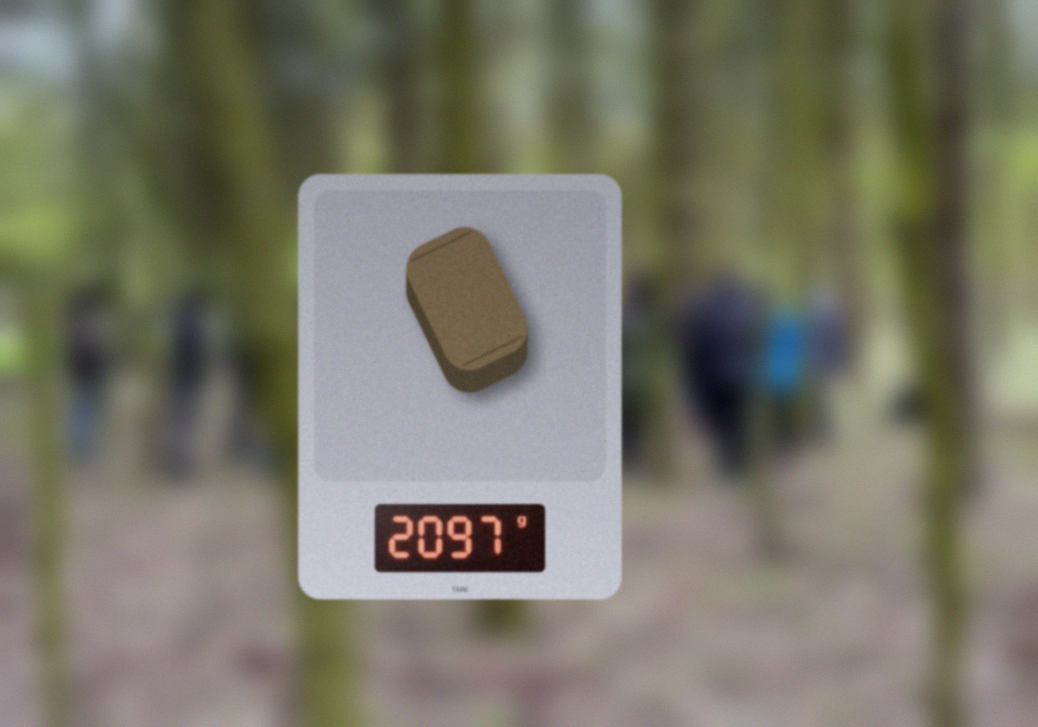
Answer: 2097 g
